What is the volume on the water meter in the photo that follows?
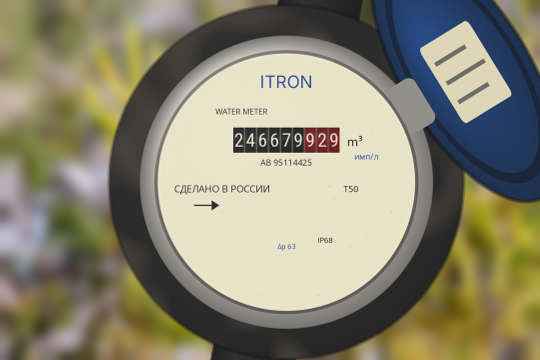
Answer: 246679.929 m³
